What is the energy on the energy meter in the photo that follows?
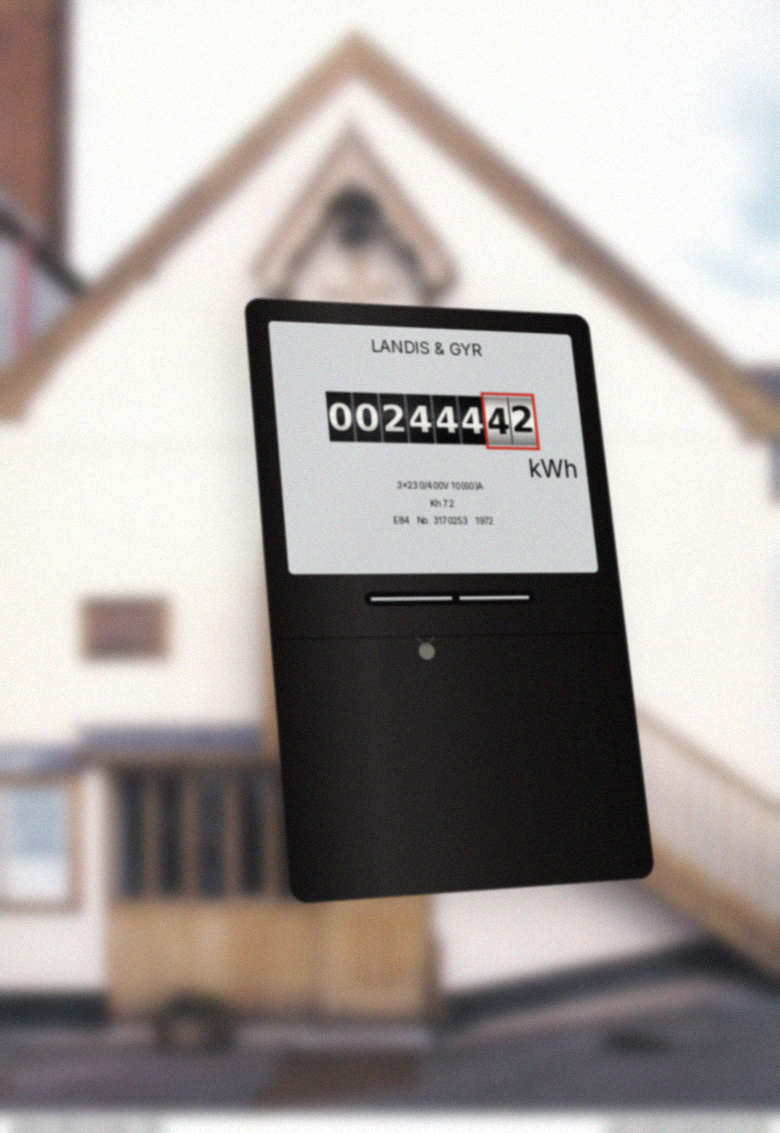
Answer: 2444.42 kWh
